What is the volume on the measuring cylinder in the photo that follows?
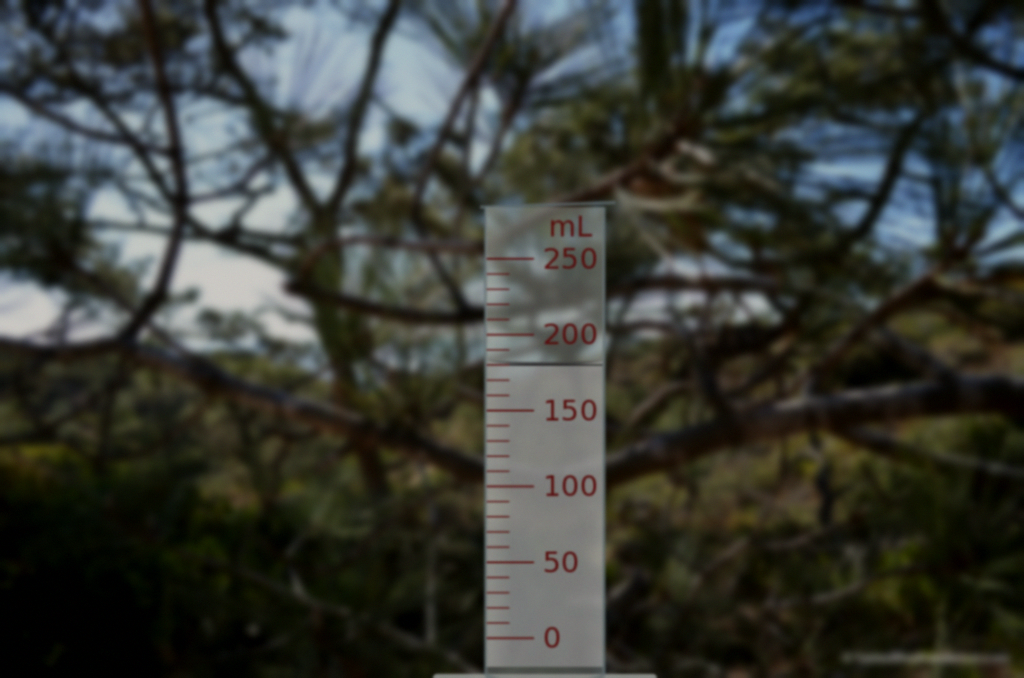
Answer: 180 mL
